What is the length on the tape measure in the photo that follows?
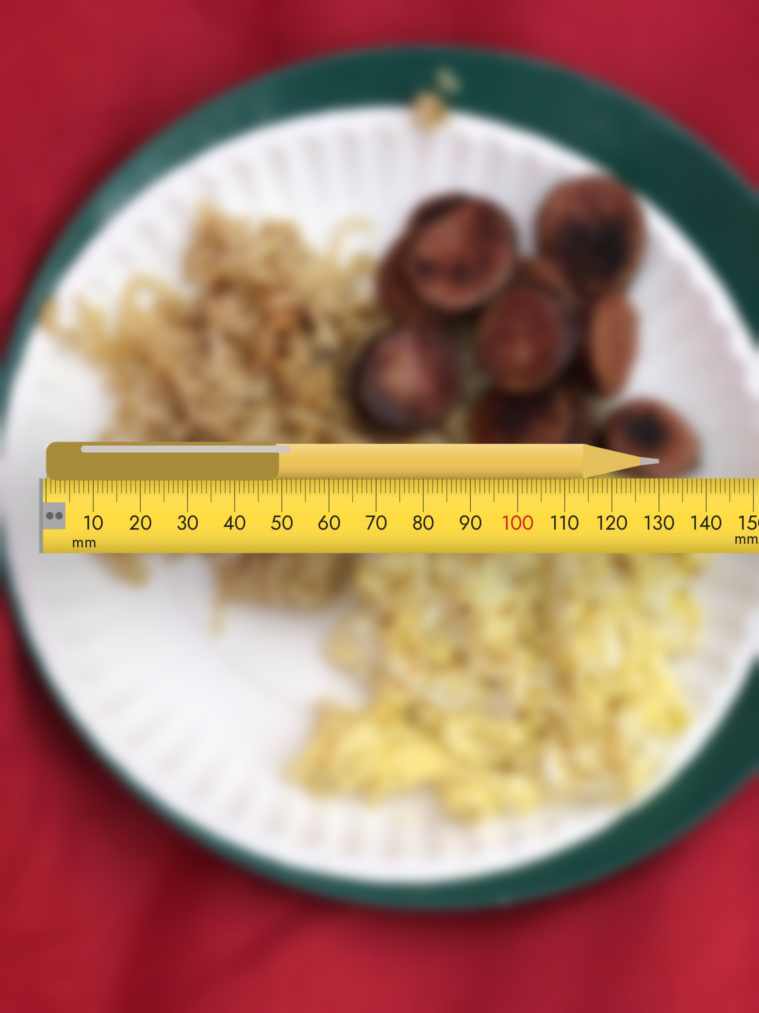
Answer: 130 mm
